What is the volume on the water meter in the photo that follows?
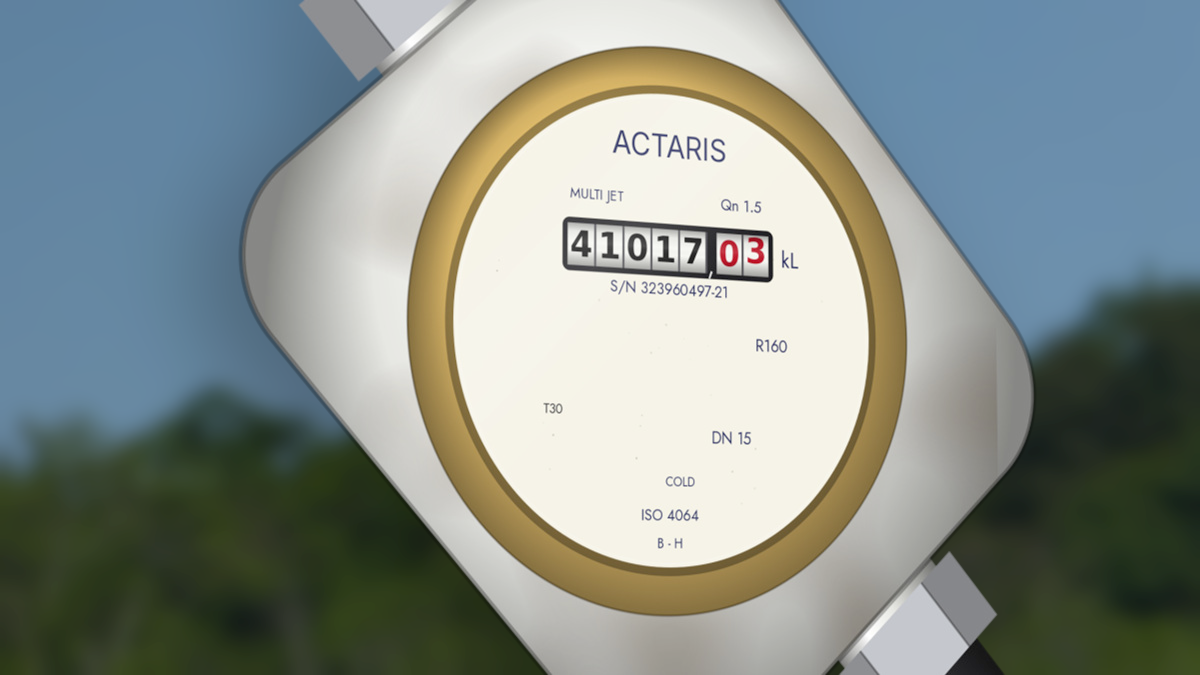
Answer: 41017.03 kL
